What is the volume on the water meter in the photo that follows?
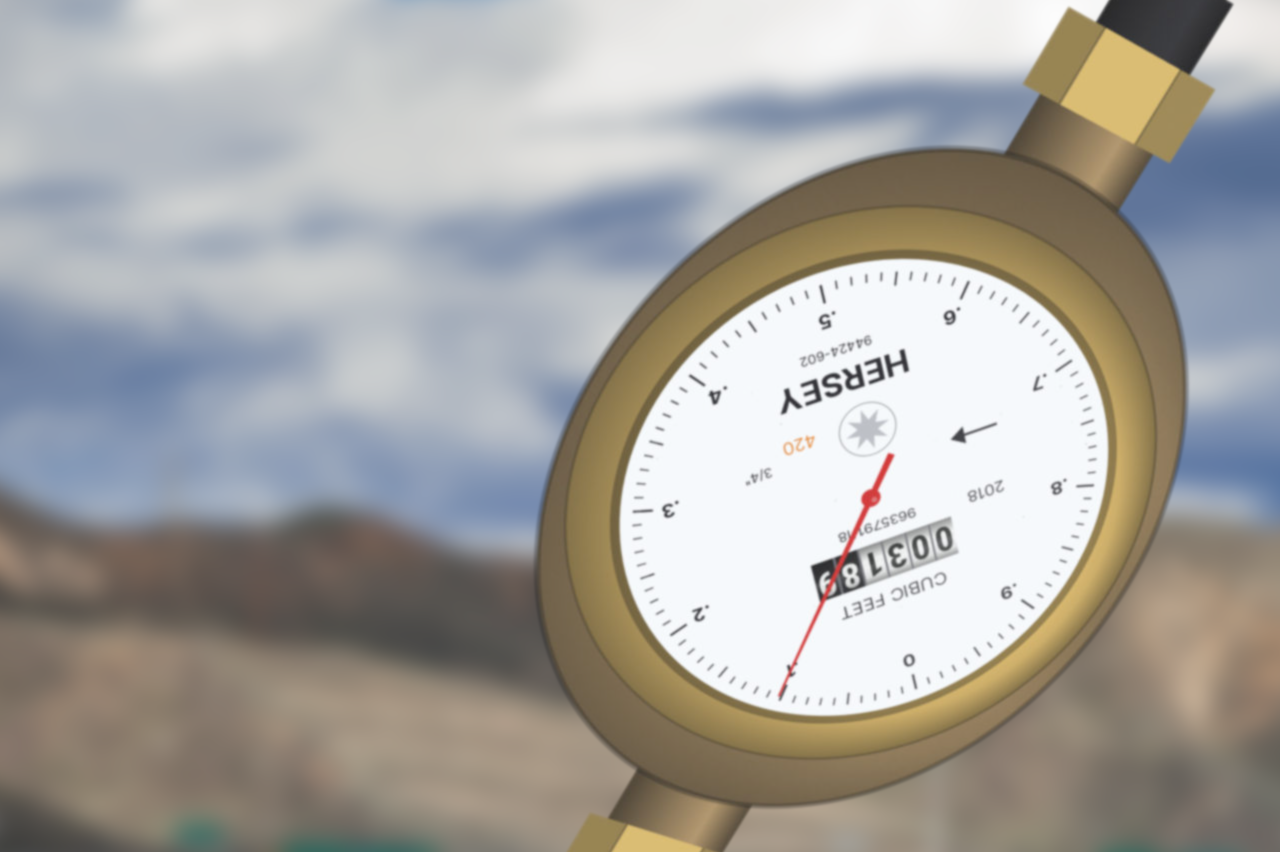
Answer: 3189.10 ft³
